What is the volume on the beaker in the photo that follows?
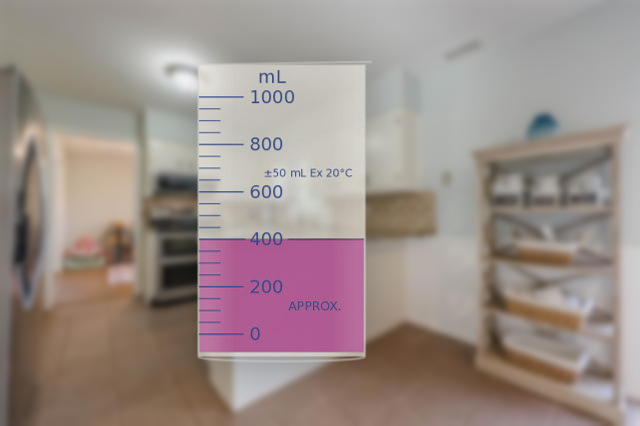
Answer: 400 mL
